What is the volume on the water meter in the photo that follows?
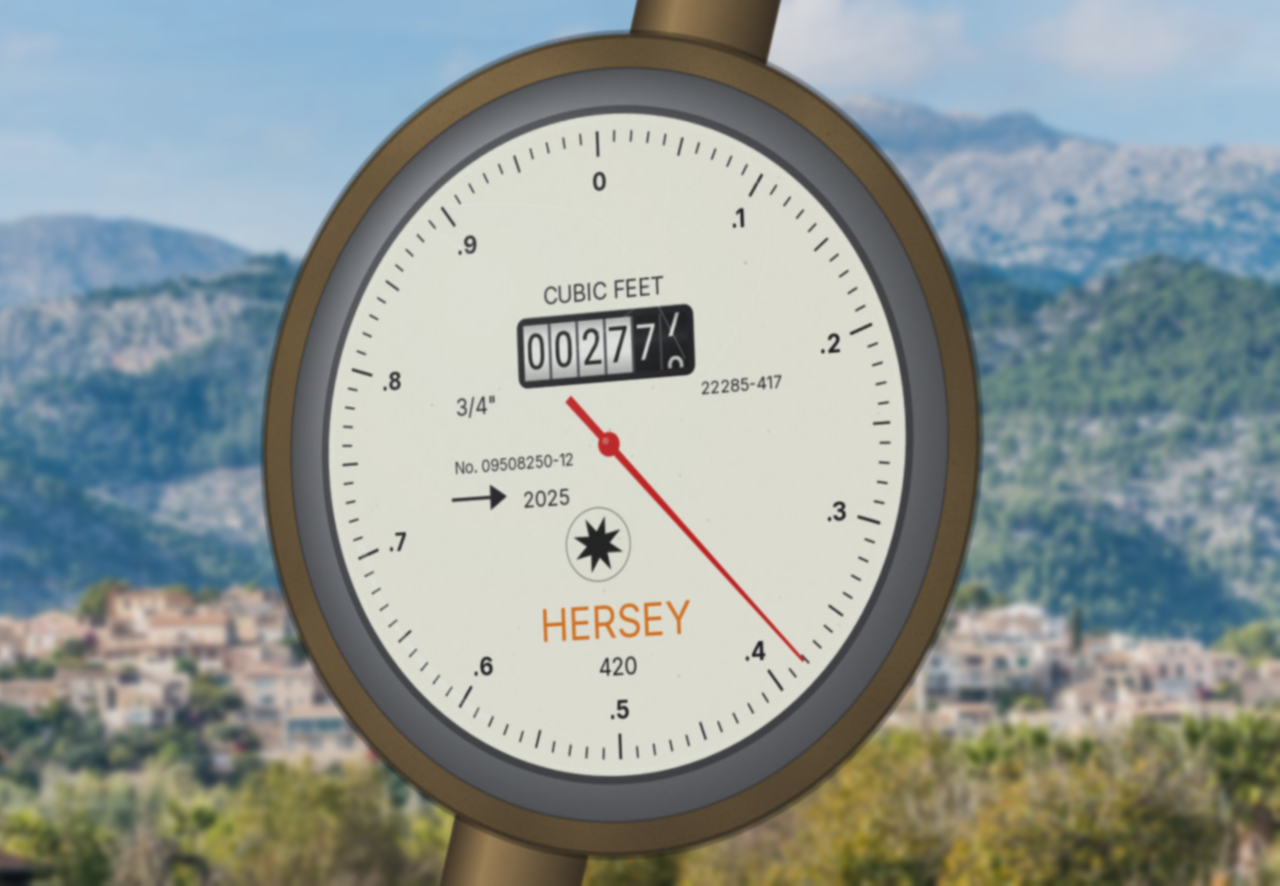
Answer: 2777.38 ft³
